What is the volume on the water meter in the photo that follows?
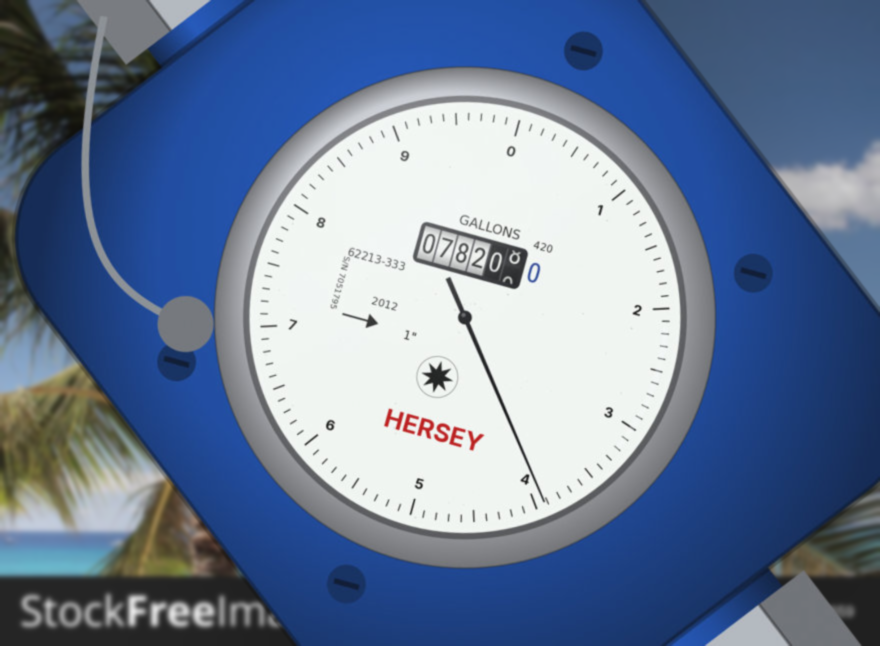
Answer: 782083.9 gal
